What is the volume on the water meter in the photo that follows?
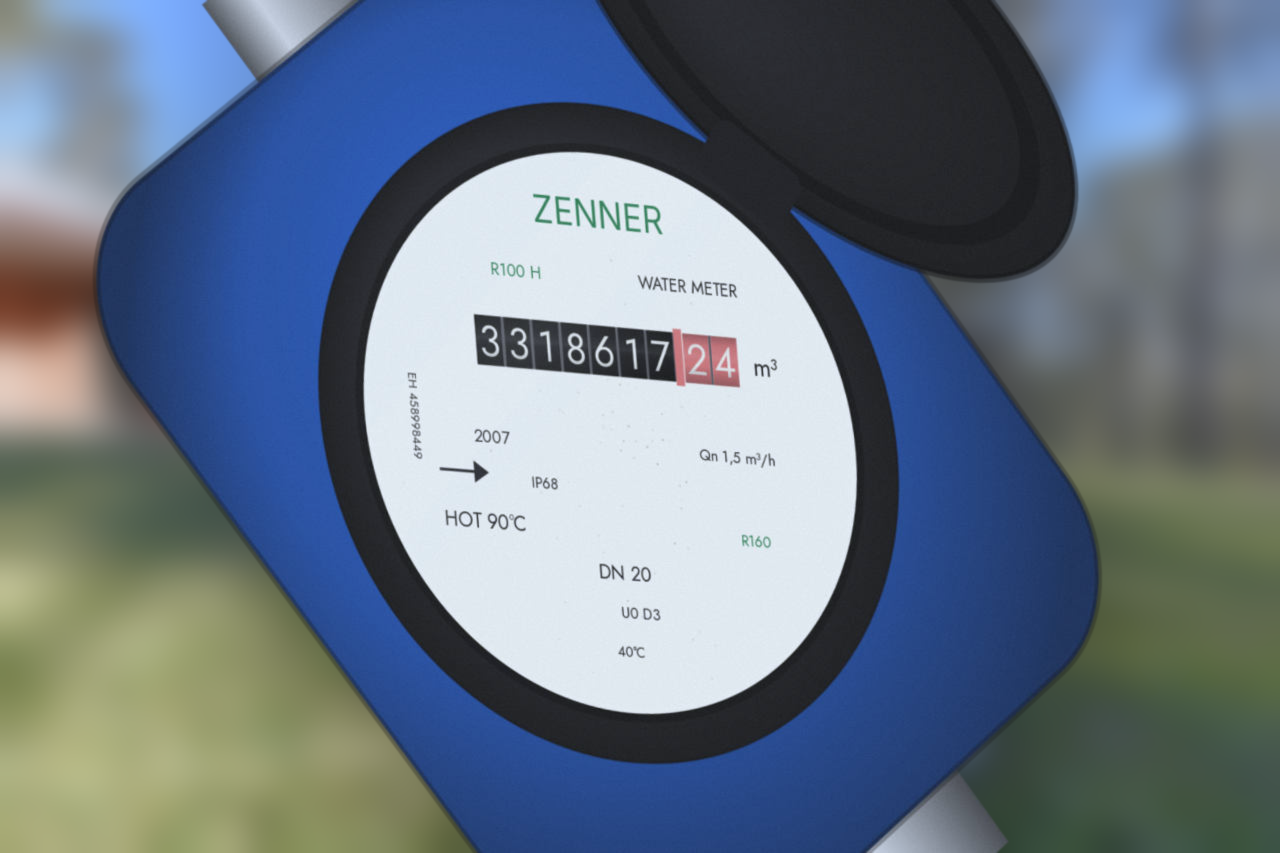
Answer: 3318617.24 m³
